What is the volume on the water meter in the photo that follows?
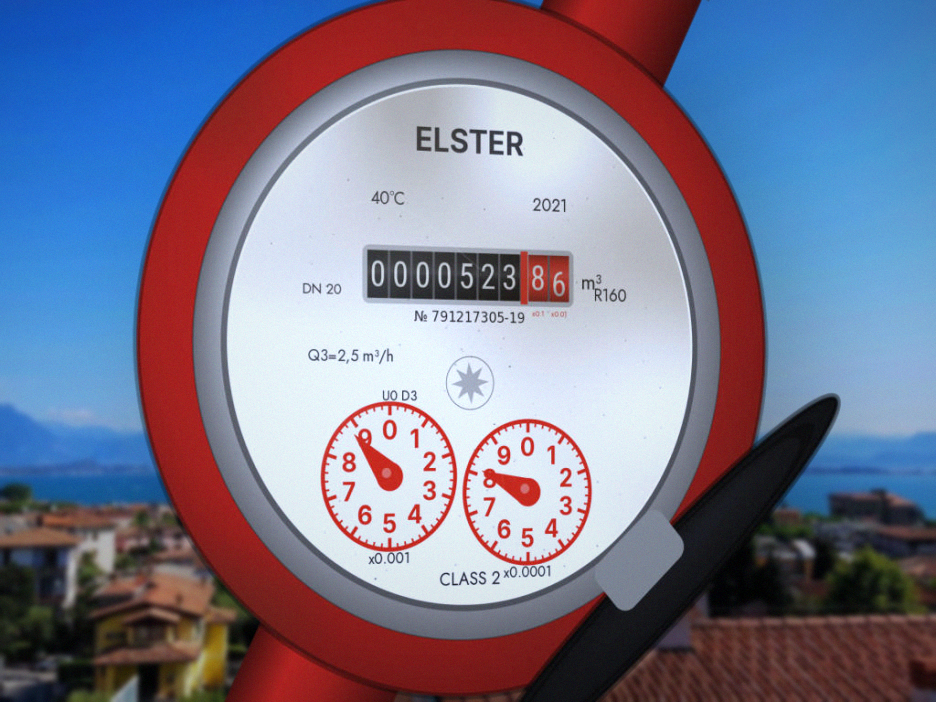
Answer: 523.8588 m³
